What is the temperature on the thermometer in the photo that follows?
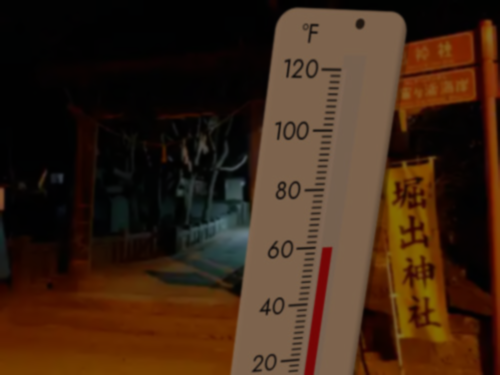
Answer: 60 °F
